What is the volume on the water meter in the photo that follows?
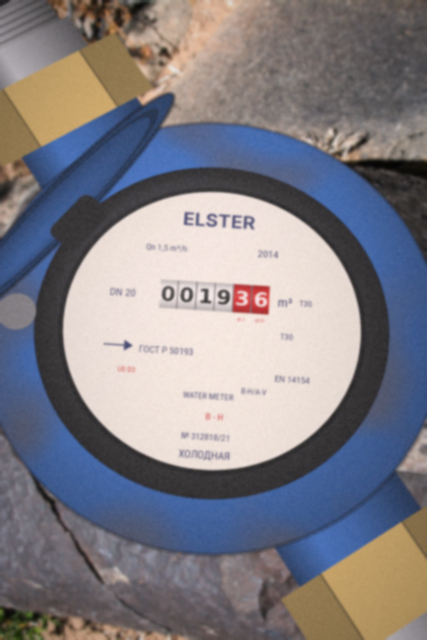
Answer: 19.36 m³
